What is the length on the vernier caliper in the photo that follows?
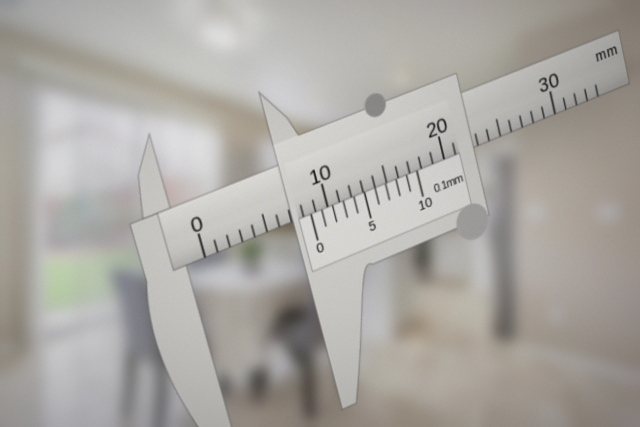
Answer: 8.6 mm
